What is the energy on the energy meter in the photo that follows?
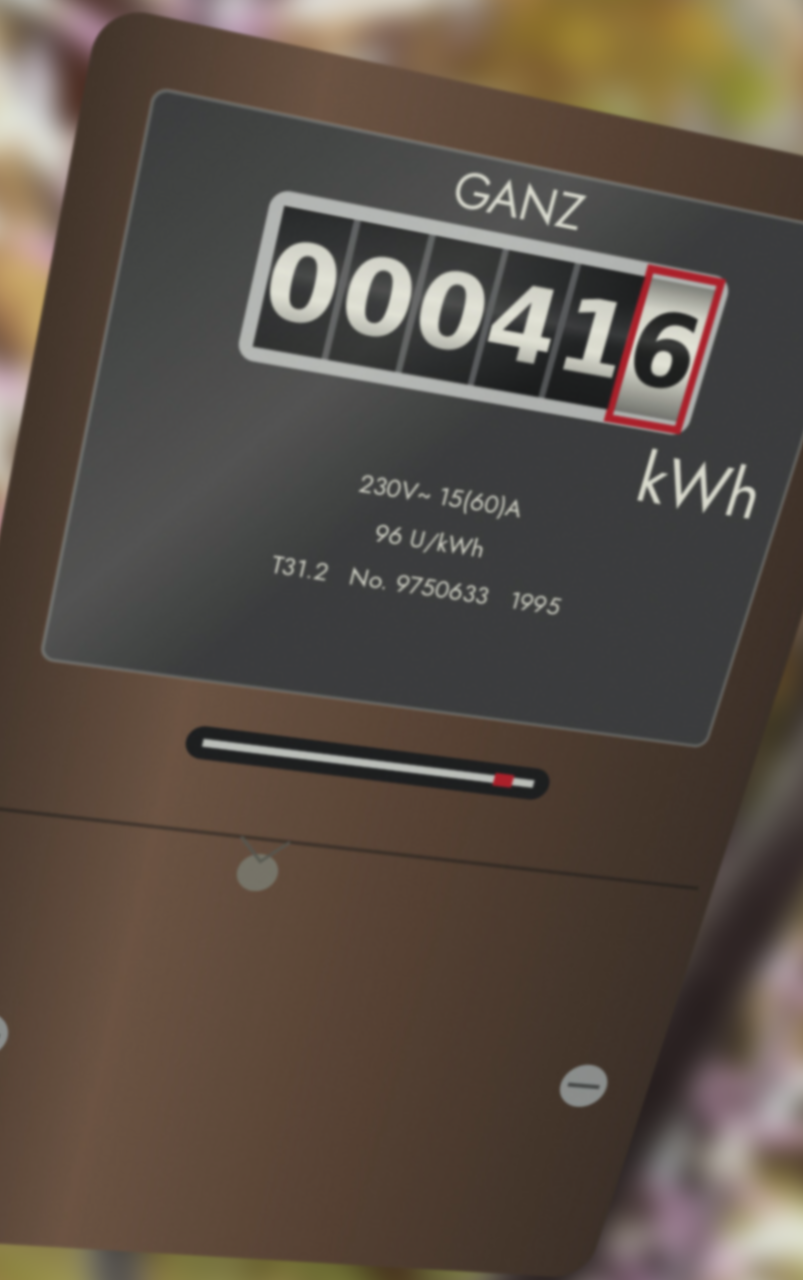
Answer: 41.6 kWh
